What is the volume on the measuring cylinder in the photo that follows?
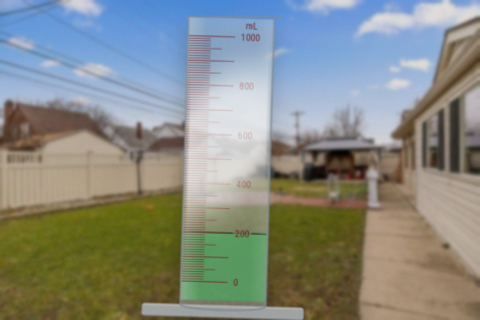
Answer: 200 mL
